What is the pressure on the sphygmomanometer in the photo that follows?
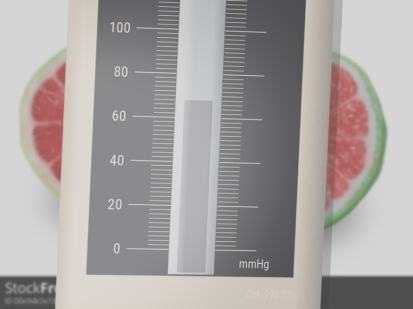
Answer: 68 mmHg
